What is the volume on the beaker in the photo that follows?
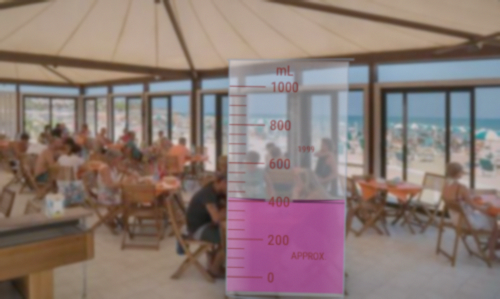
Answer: 400 mL
